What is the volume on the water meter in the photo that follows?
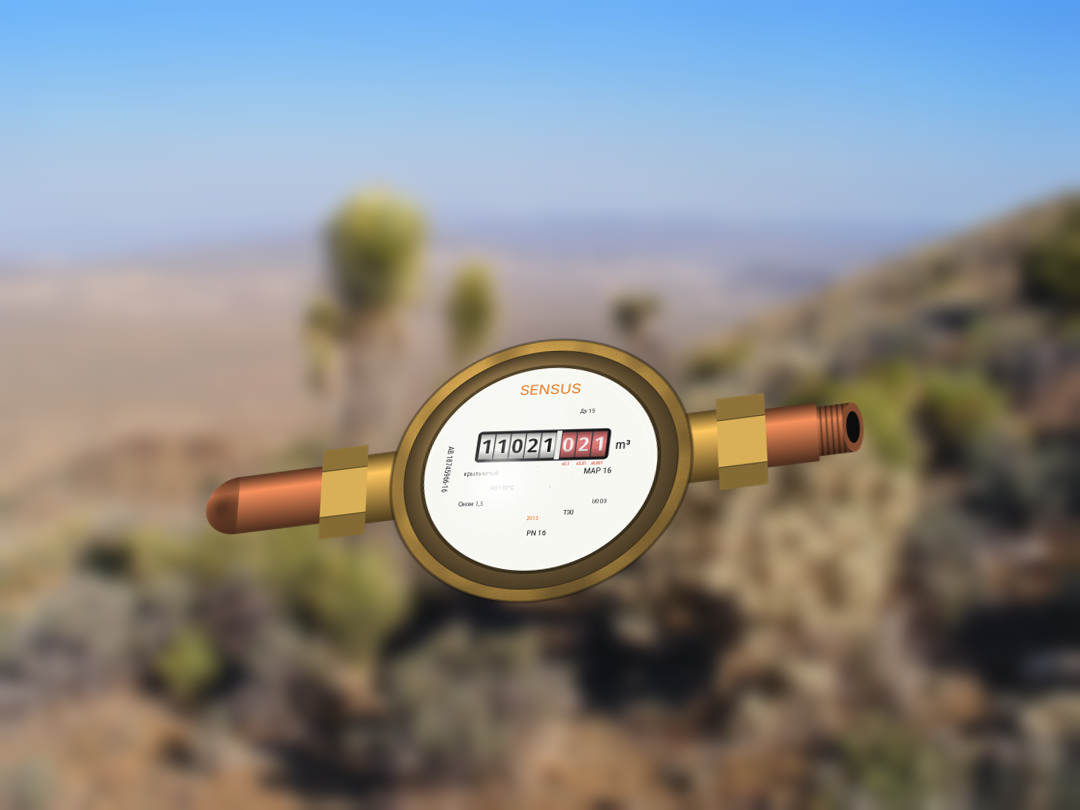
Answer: 11021.021 m³
